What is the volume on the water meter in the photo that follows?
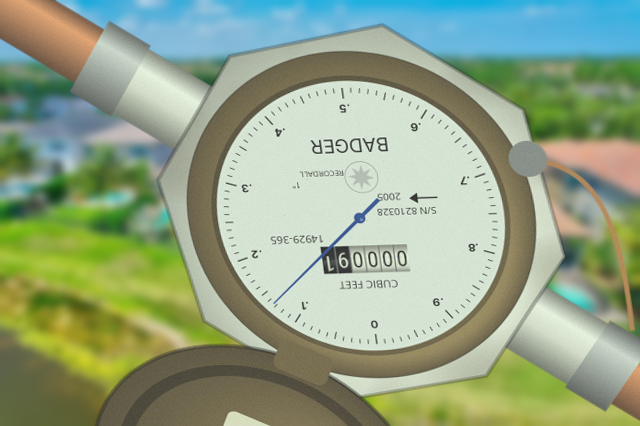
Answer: 91.13 ft³
